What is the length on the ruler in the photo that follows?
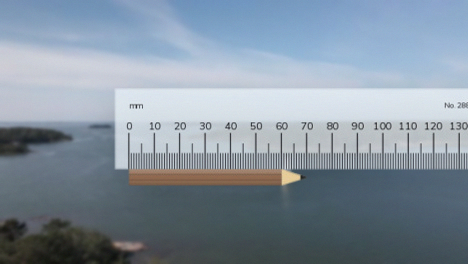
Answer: 70 mm
